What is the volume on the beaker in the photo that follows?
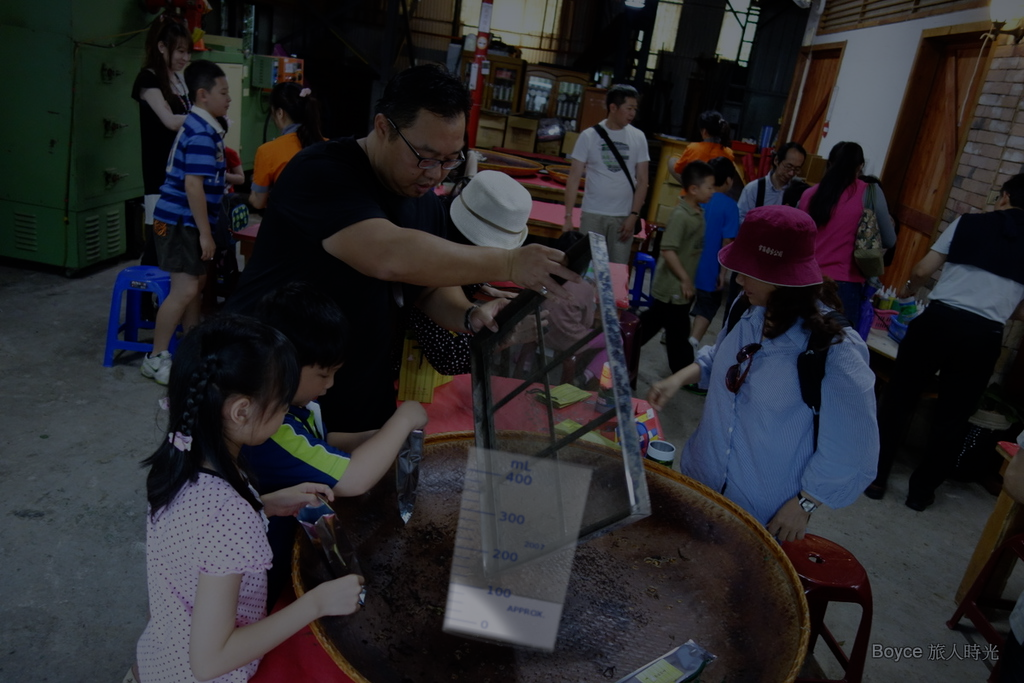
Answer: 100 mL
